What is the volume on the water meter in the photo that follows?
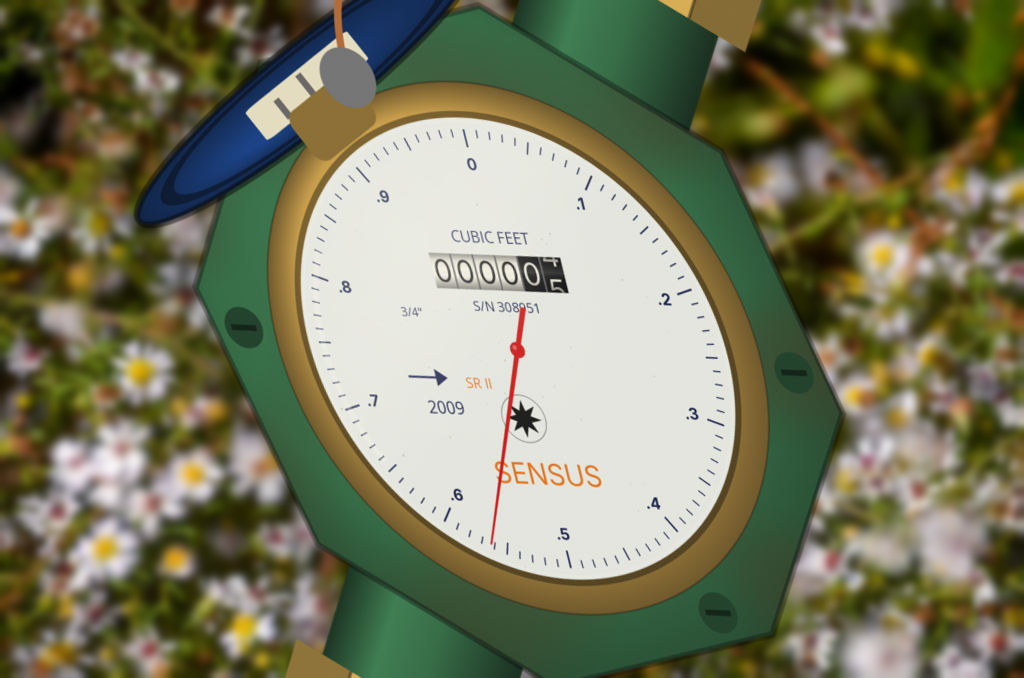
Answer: 4.56 ft³
